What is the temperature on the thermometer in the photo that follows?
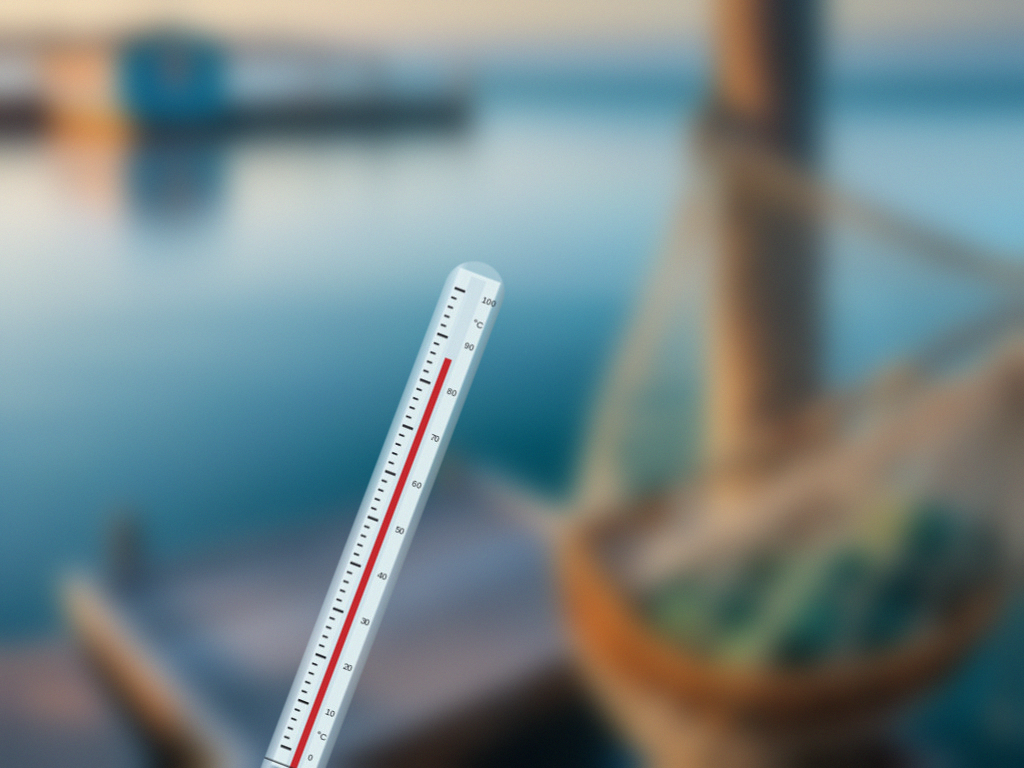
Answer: 86 °C
